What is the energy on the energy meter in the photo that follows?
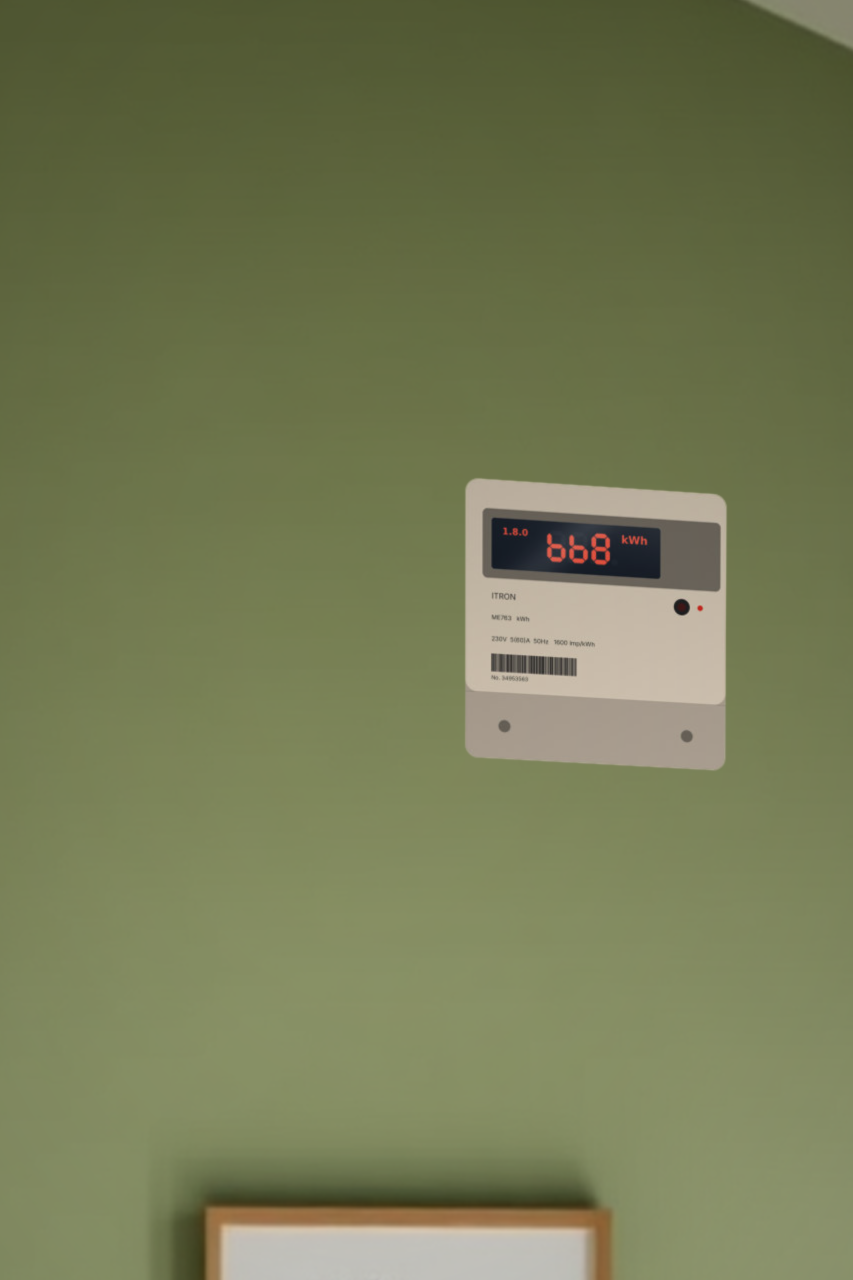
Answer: 668 kWh
